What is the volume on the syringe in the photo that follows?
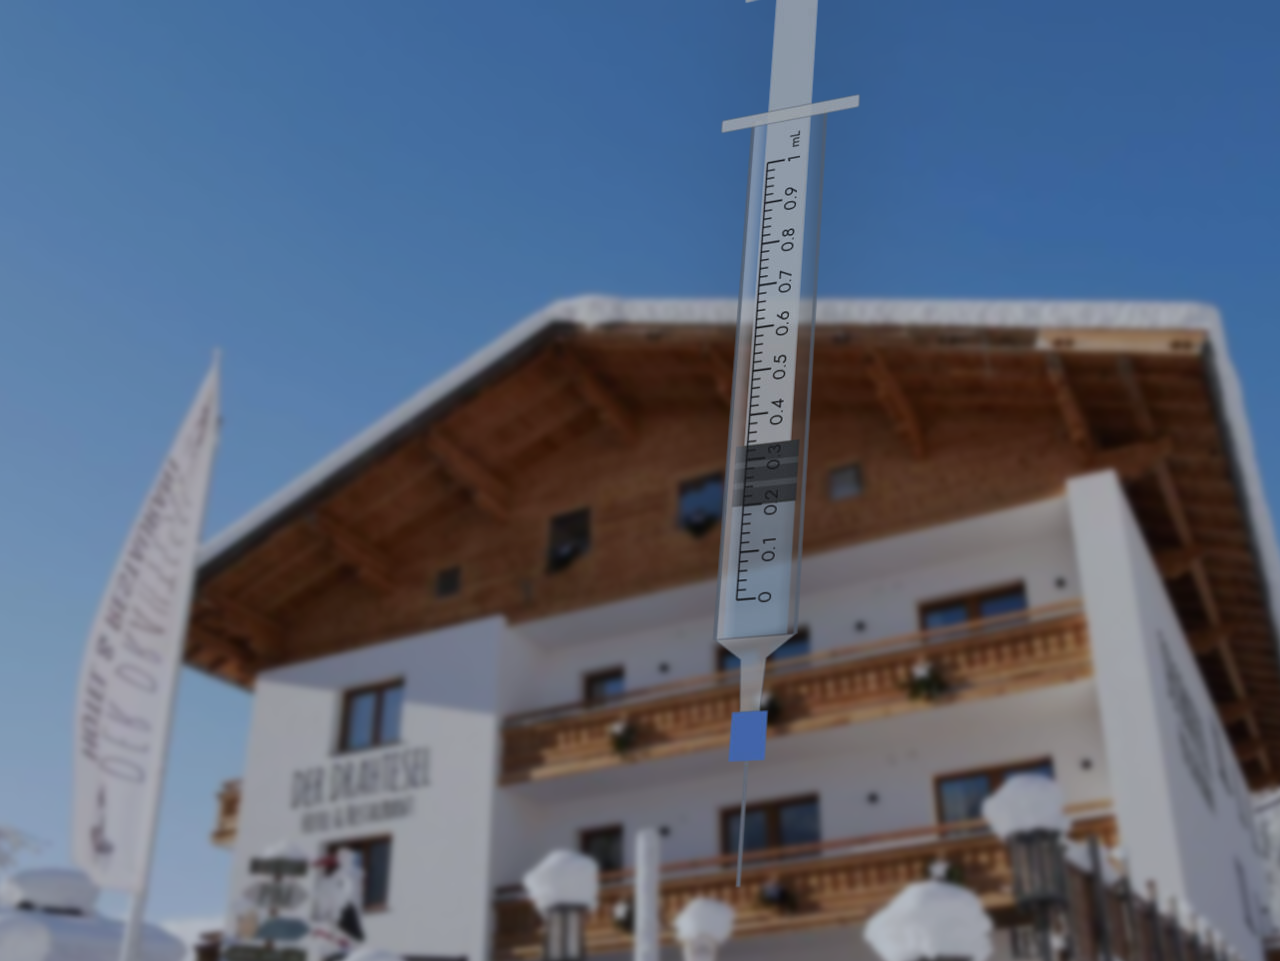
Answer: 0.2 mL
